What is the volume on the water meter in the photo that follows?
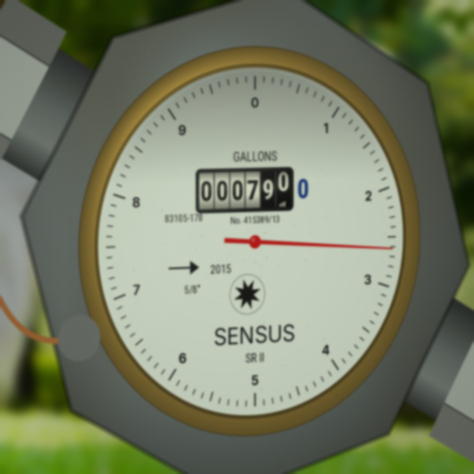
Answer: 7902.6 gal
